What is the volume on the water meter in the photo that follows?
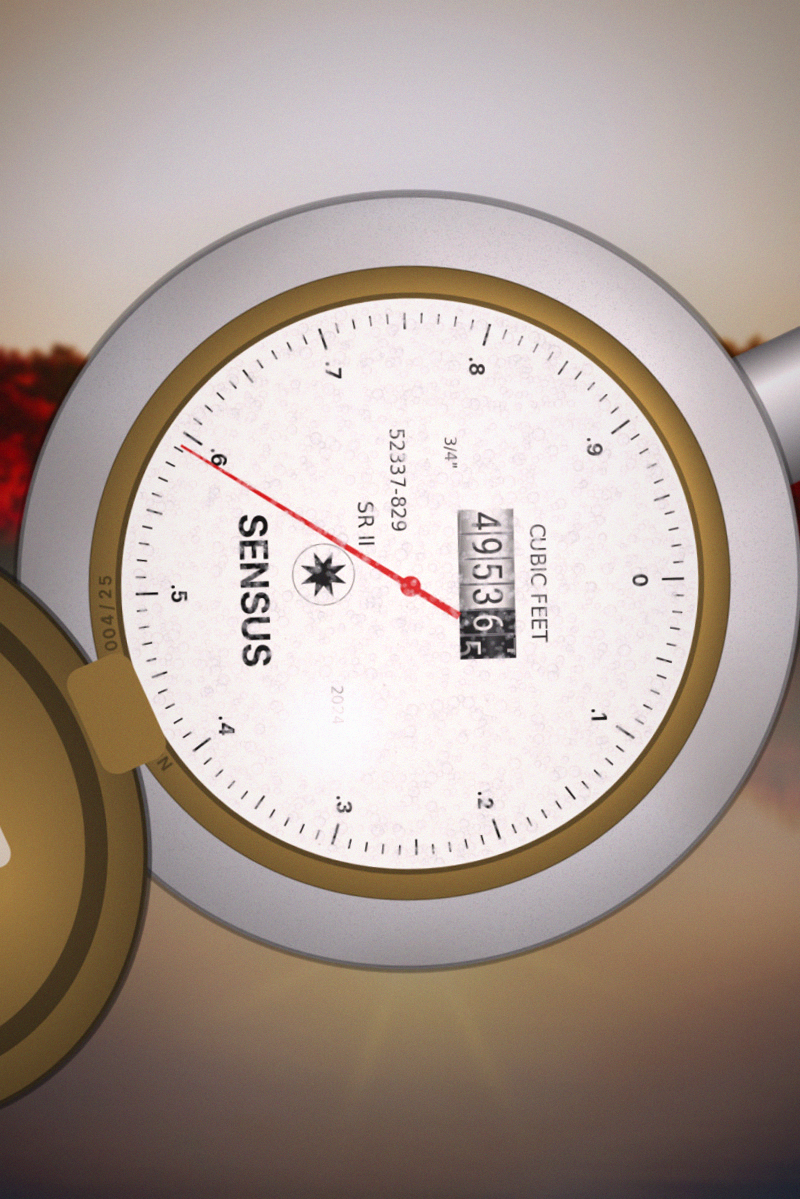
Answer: 495364.59 ft³
